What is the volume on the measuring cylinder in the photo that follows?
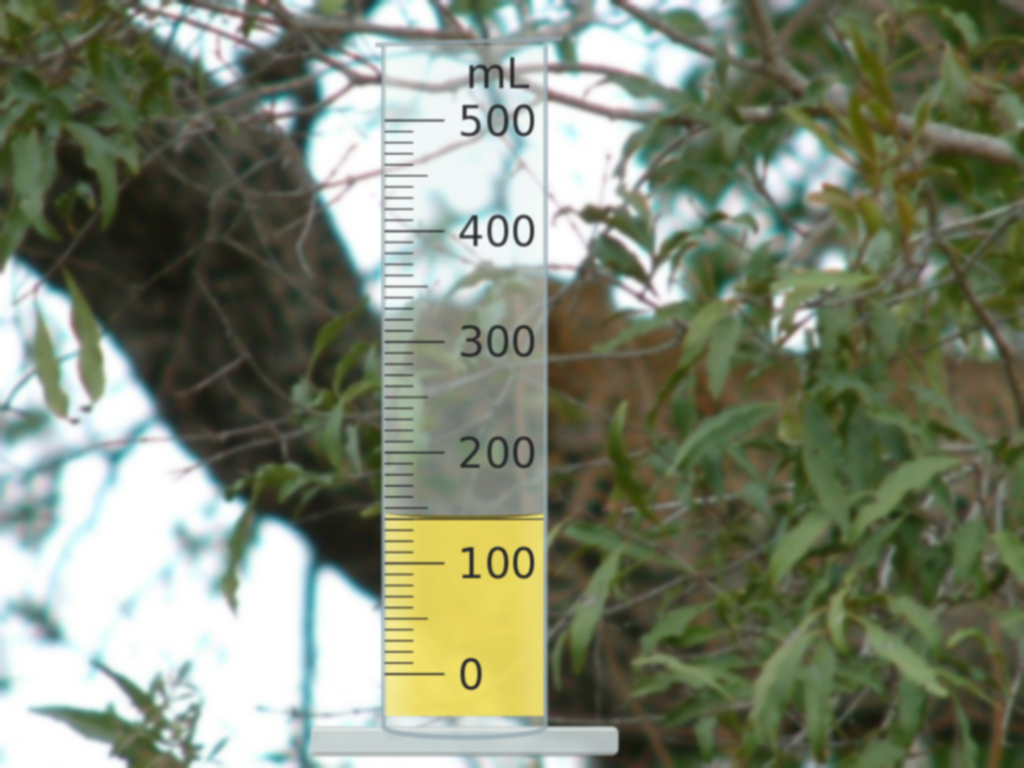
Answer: 140 mL
